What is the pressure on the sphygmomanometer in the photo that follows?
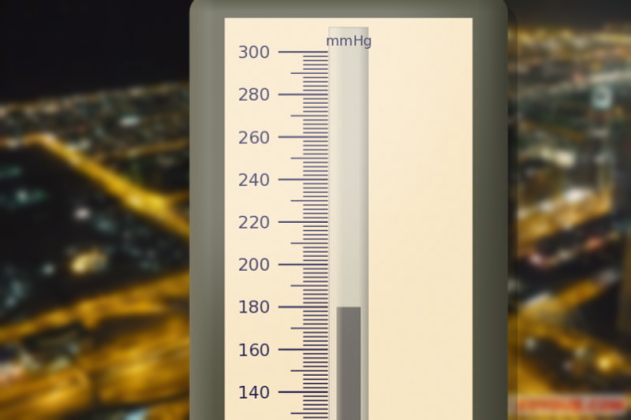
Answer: 180 mmHg
